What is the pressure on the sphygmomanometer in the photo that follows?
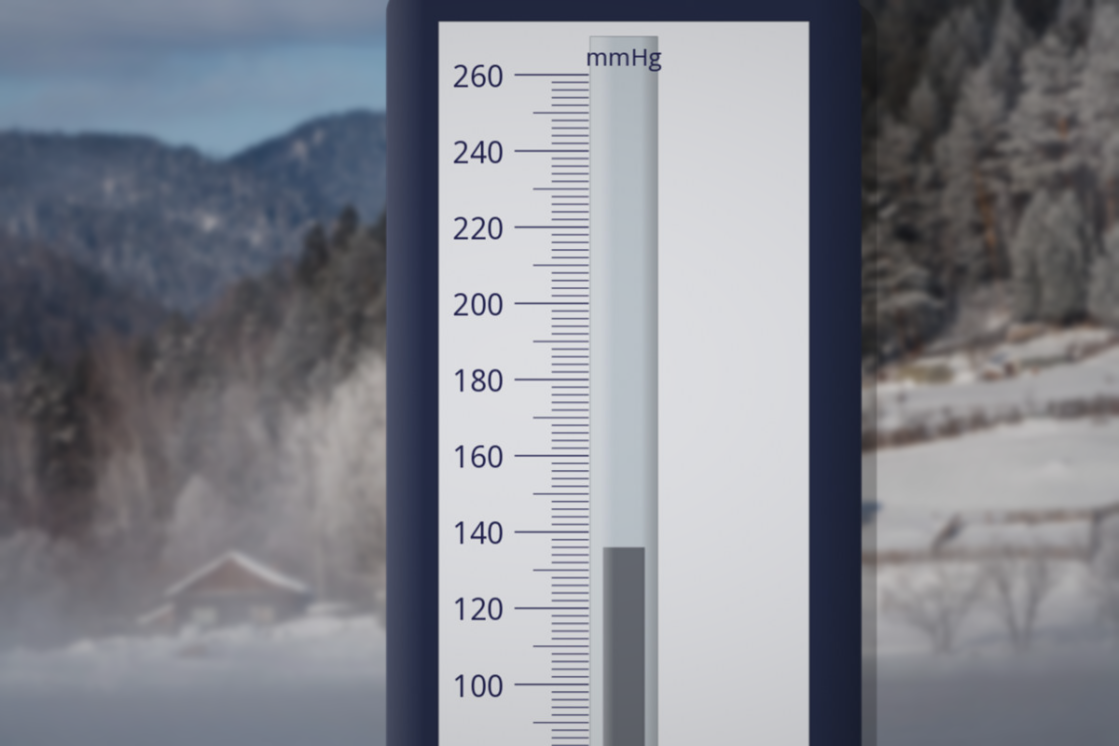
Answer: 136 mmHg
